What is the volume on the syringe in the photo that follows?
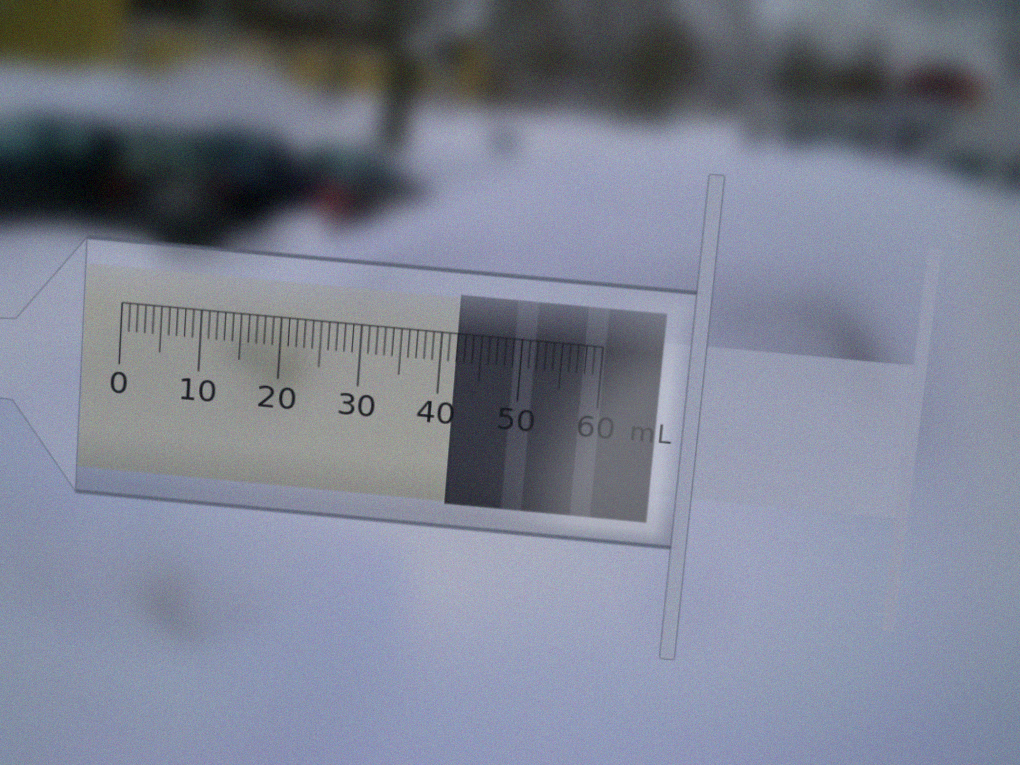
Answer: 42 mL
